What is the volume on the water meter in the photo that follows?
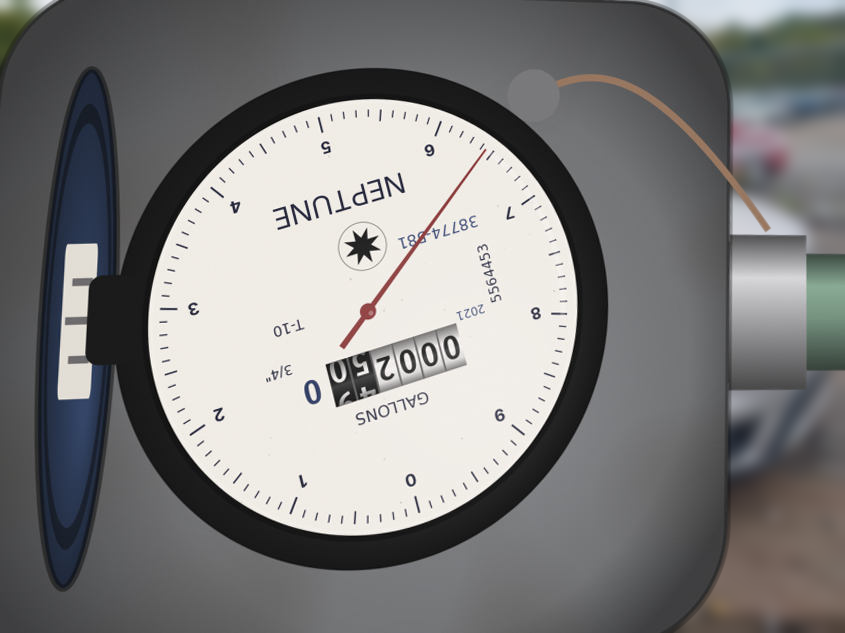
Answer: 2496.4 gal
